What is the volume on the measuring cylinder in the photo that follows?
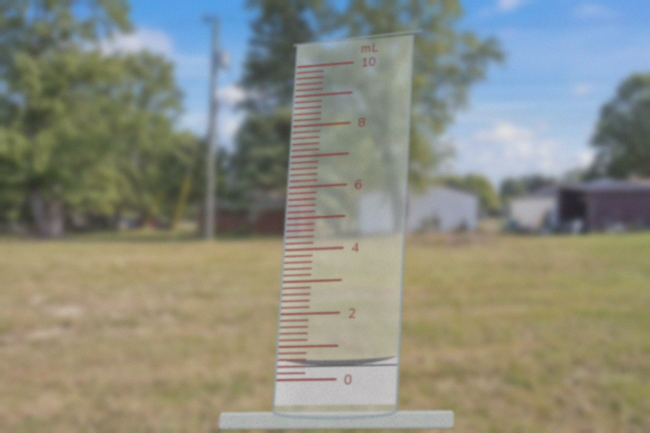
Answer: 0.4 mL
